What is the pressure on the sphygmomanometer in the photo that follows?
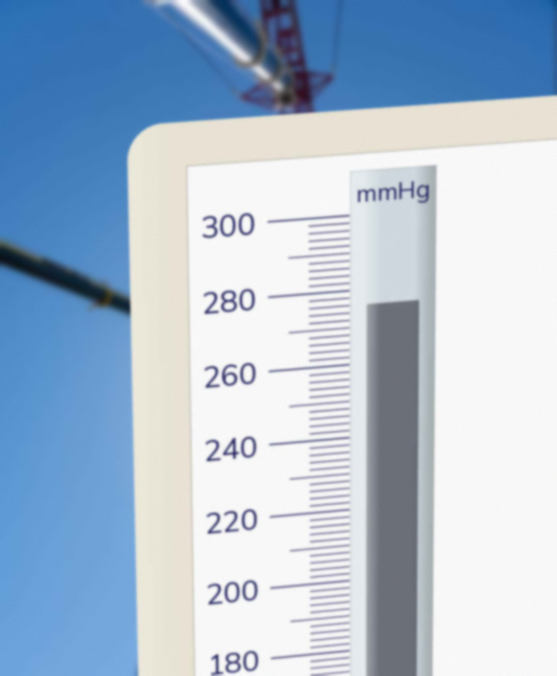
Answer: 276 mmHg
